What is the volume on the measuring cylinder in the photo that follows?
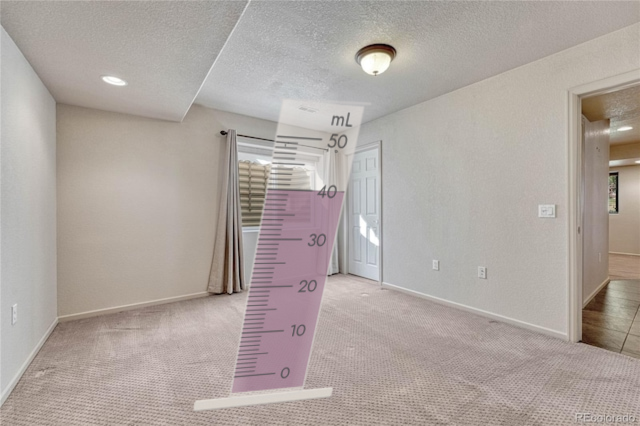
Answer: 40 mL
